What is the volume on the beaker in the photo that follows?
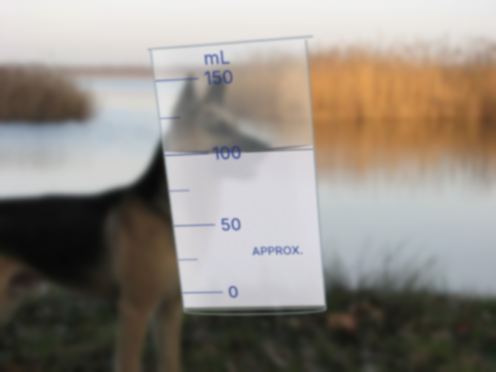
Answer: 100 mL
